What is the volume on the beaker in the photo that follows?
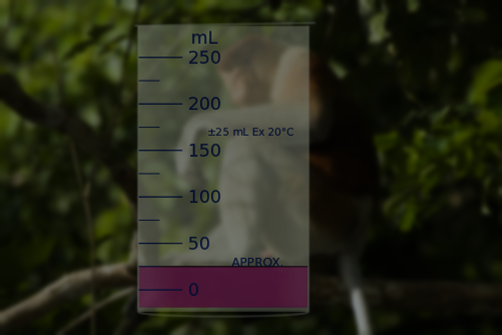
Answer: 25 mL
